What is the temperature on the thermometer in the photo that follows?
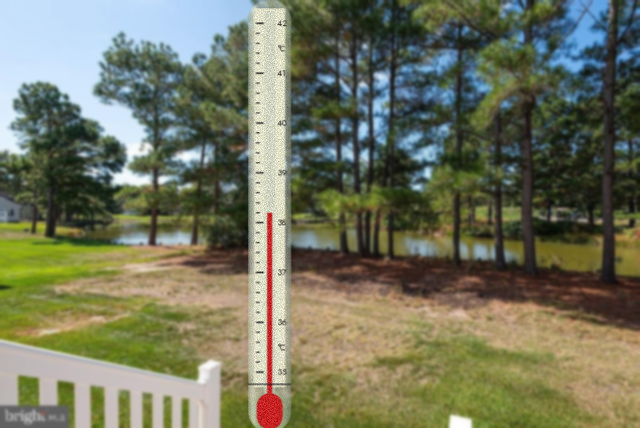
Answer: 38.2 °C
